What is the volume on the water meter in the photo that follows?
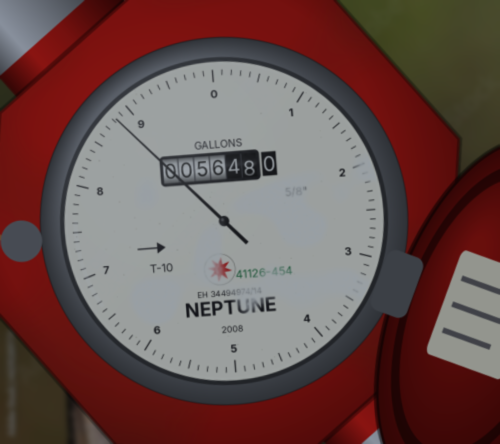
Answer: 56478.8 gal
